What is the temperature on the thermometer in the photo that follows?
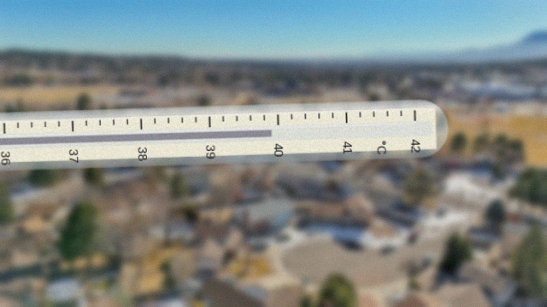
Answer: 39.9 °C
